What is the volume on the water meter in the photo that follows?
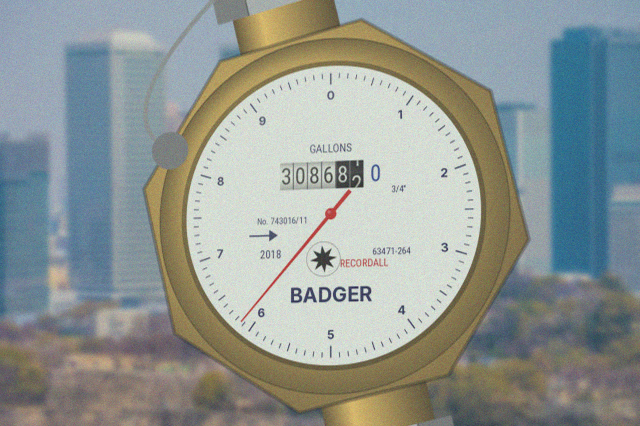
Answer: 3086816.1 gal
